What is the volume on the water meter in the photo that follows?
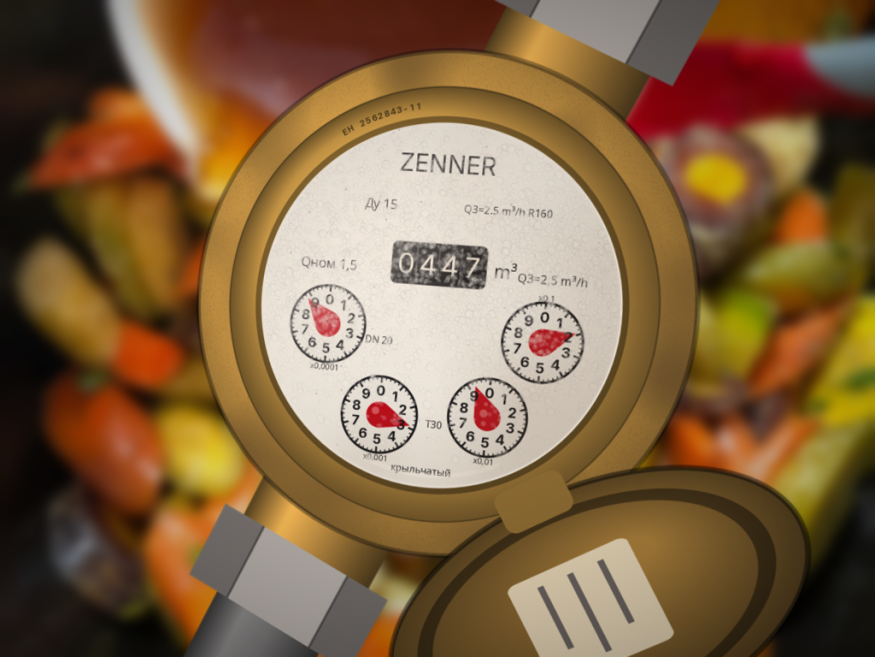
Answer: 447.1928 m³
